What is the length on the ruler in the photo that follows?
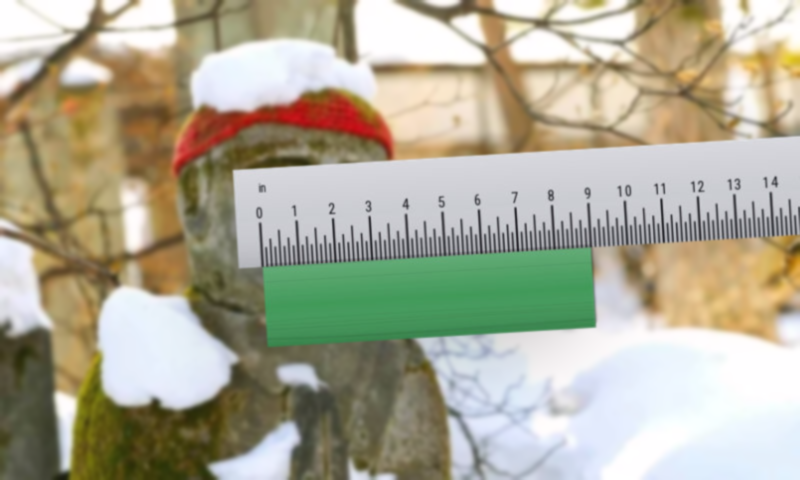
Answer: 9 in
